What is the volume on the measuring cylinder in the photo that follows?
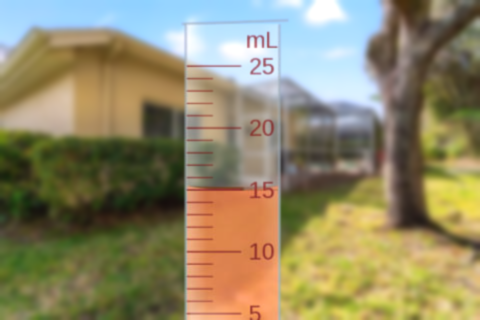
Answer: 15 mL
